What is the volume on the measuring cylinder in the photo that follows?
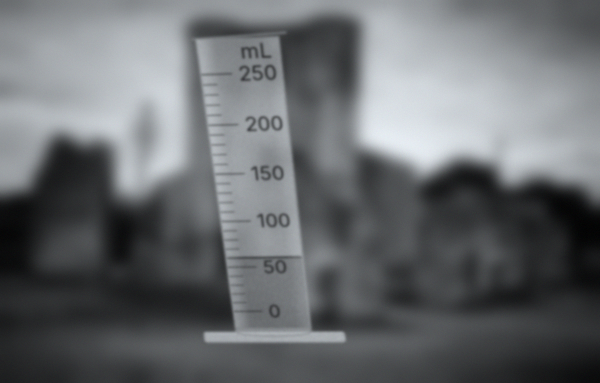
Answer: 60 mL
